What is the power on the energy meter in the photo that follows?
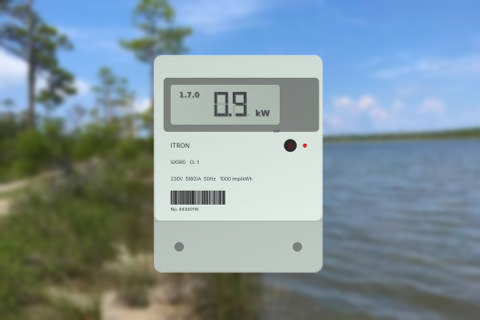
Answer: 0.9 kW
